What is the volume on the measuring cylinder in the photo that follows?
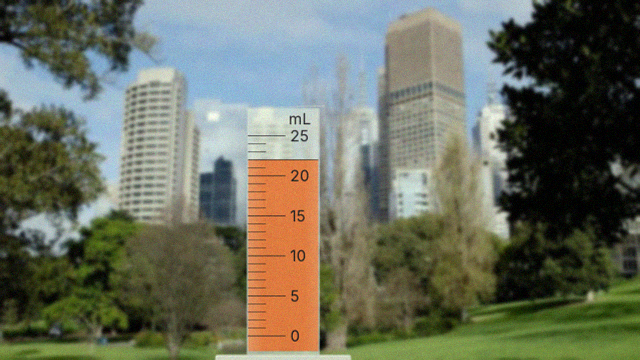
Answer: 22 mL
